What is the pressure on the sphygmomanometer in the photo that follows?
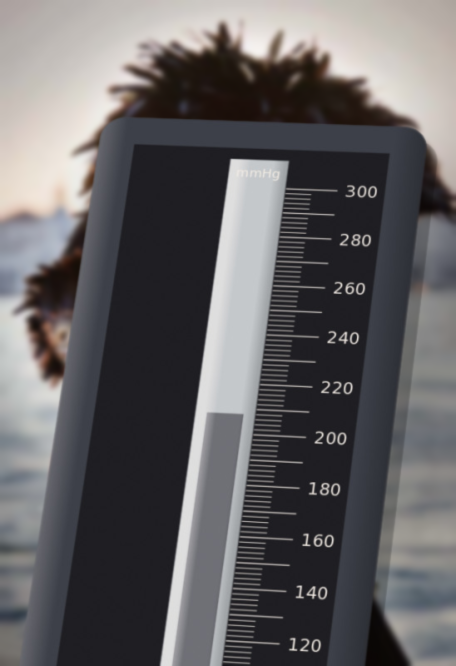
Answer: 208 mmHg
